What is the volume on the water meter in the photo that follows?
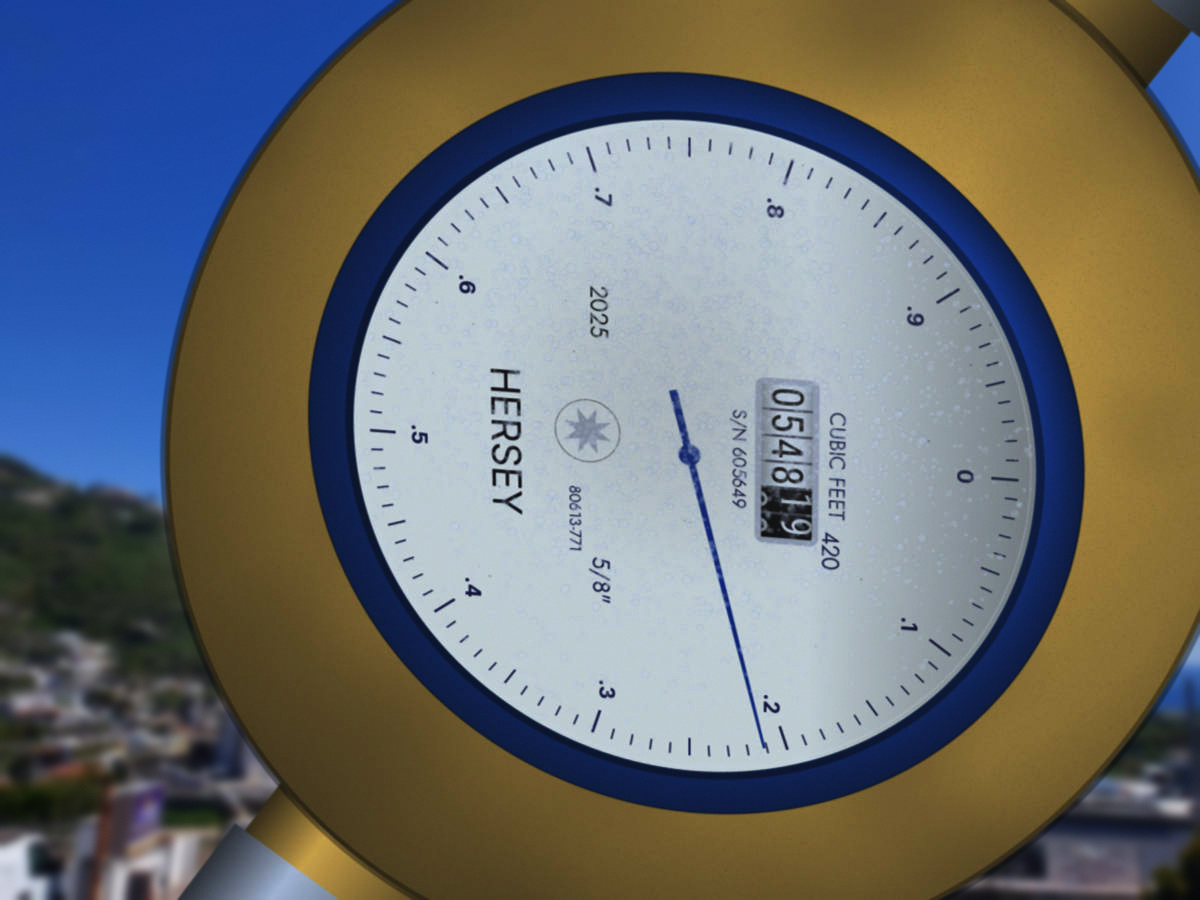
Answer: 54819.21 ft³
